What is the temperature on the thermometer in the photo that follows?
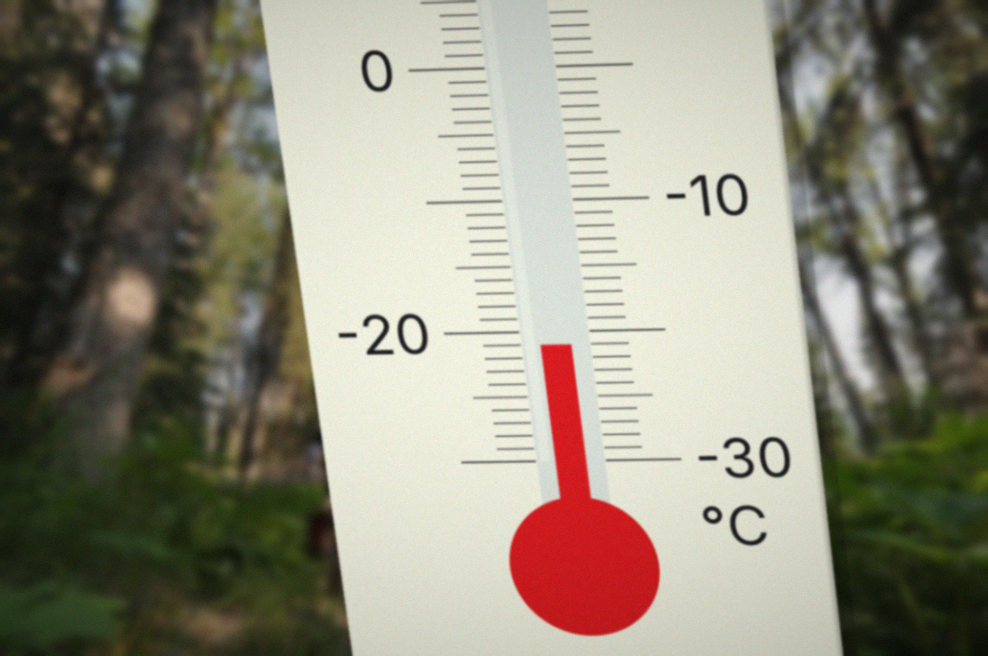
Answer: -21 °C
